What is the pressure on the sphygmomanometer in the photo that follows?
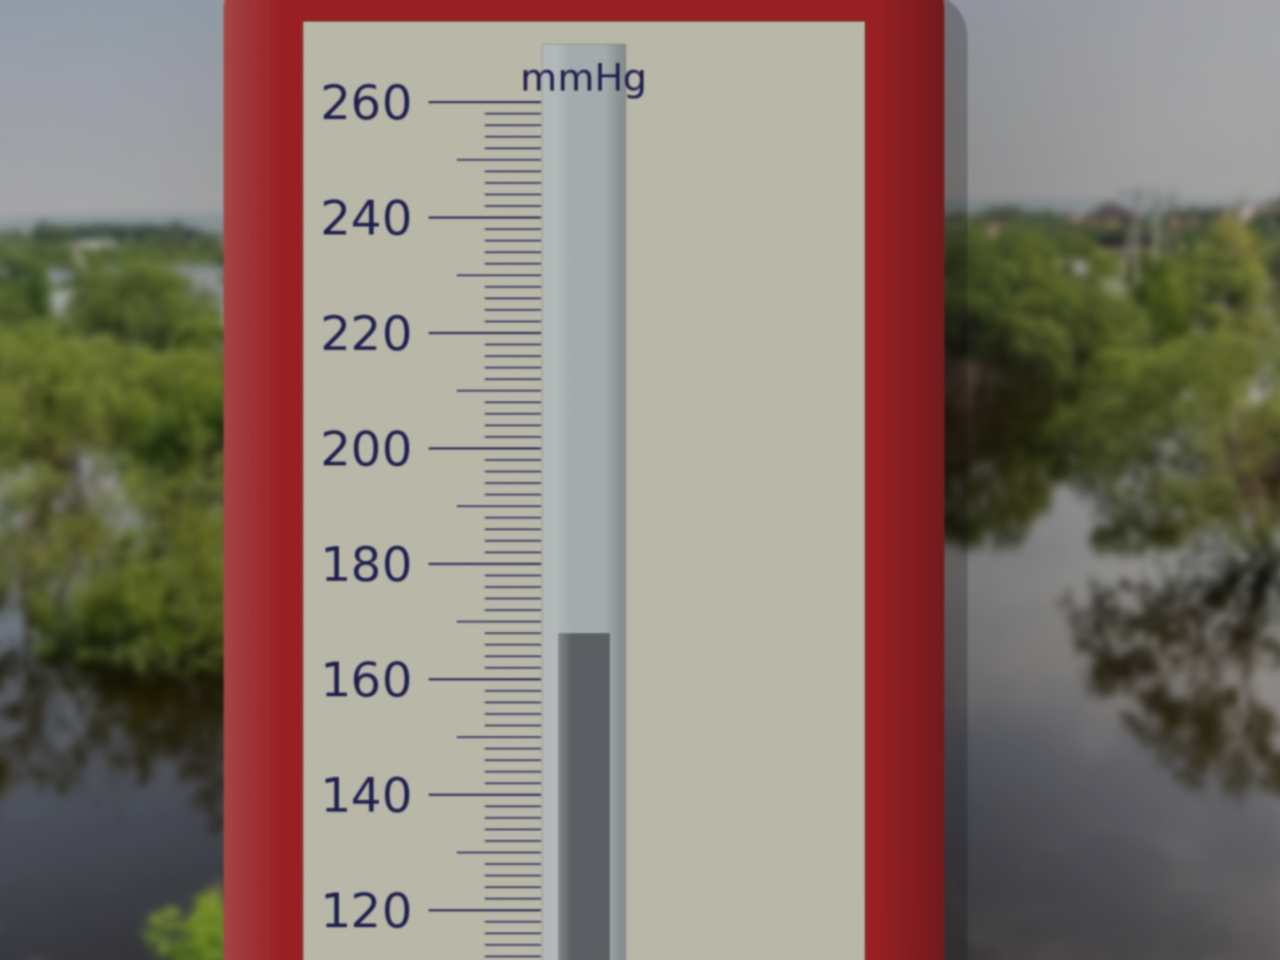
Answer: 168 mmHg
